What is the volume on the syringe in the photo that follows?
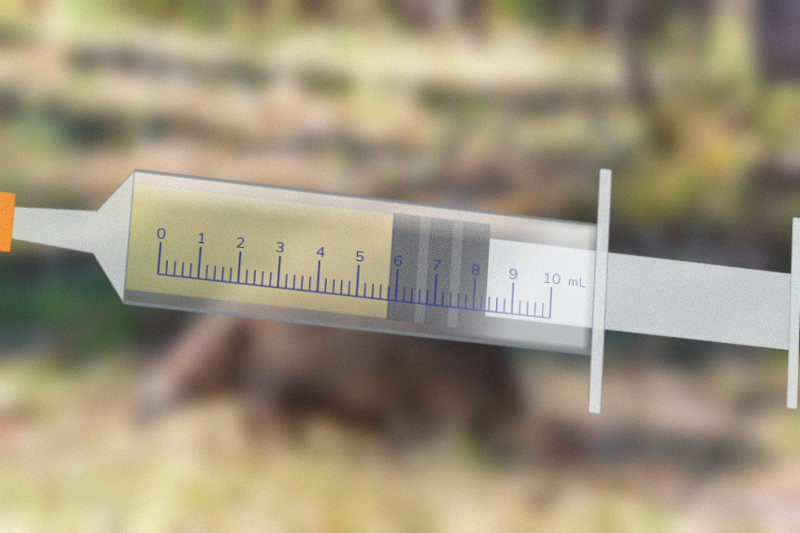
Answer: 5.8 mL
